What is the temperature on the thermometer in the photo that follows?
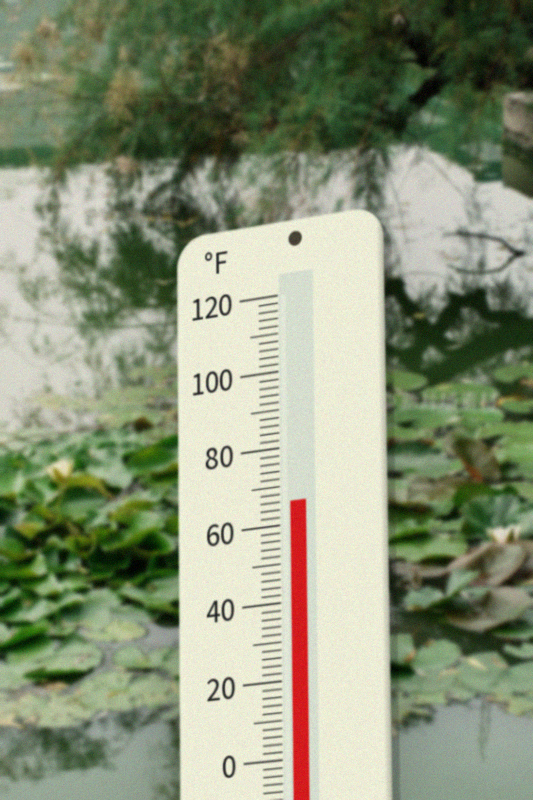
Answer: 66 °F
